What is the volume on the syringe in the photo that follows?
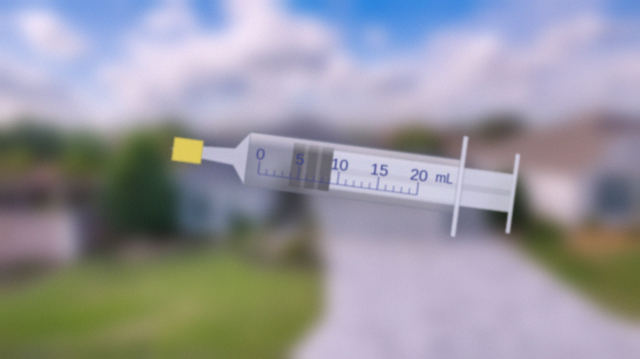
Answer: 4 mL
